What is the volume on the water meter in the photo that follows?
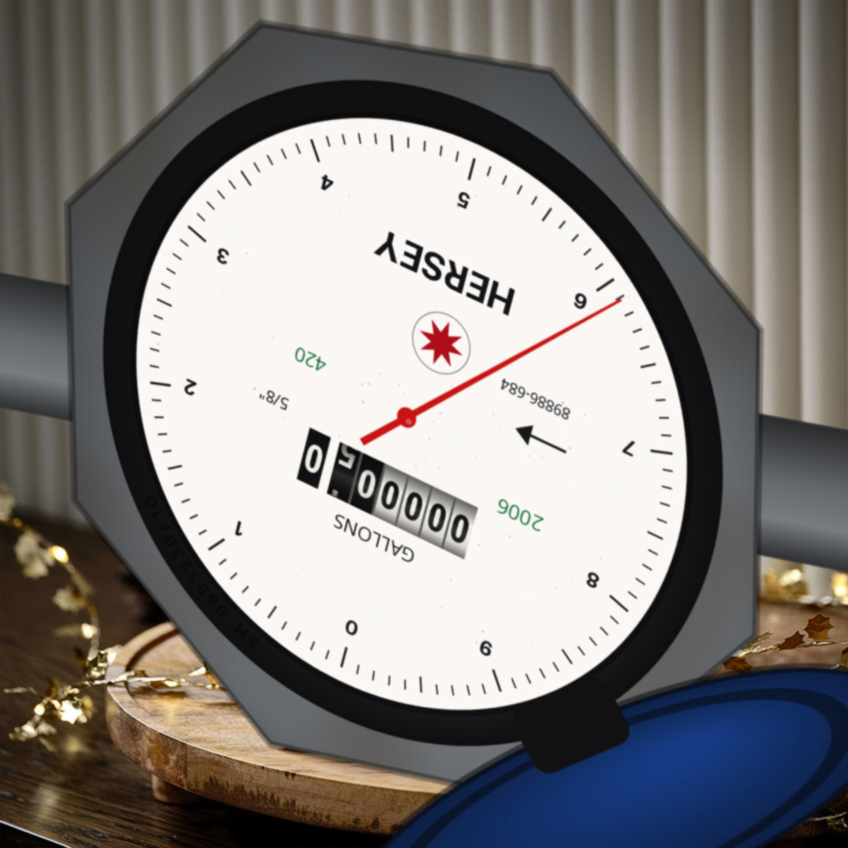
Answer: 46.1 gal
